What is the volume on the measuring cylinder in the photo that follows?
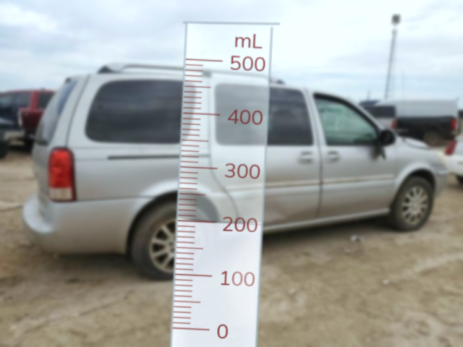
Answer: 200 mL
